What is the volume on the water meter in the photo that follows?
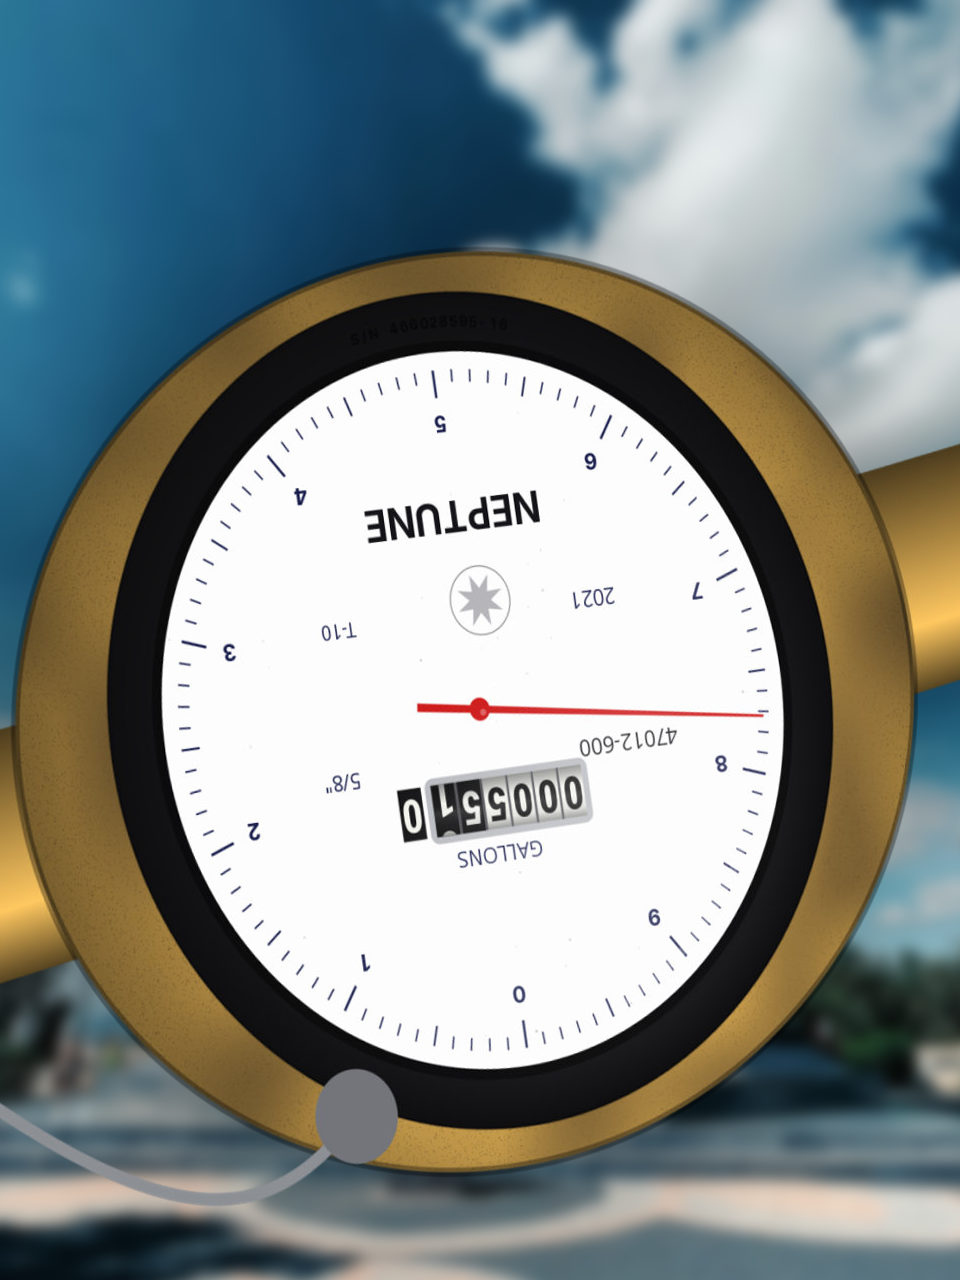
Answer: 5507.7 gal
